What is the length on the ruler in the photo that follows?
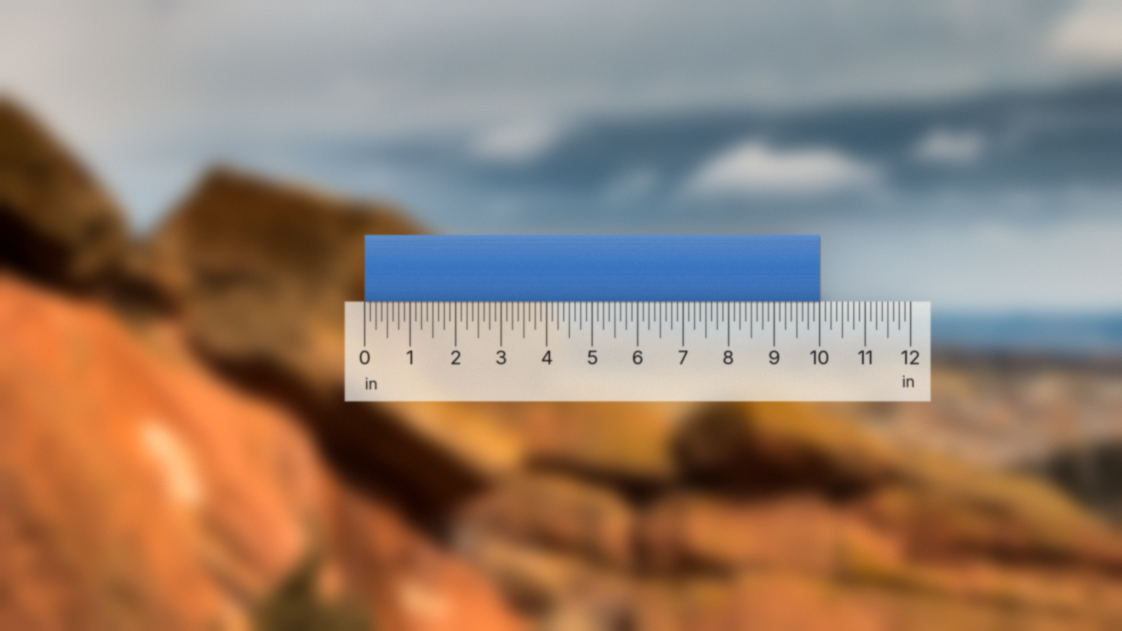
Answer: 10 in
